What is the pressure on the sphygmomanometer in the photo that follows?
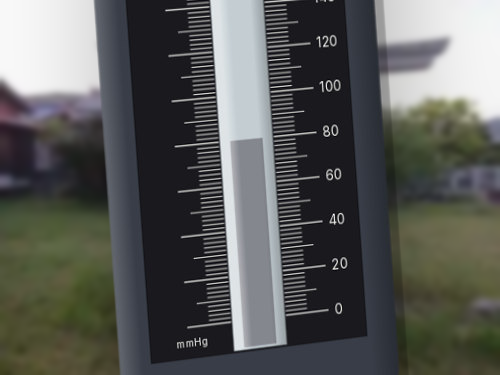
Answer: 80 mmHg
